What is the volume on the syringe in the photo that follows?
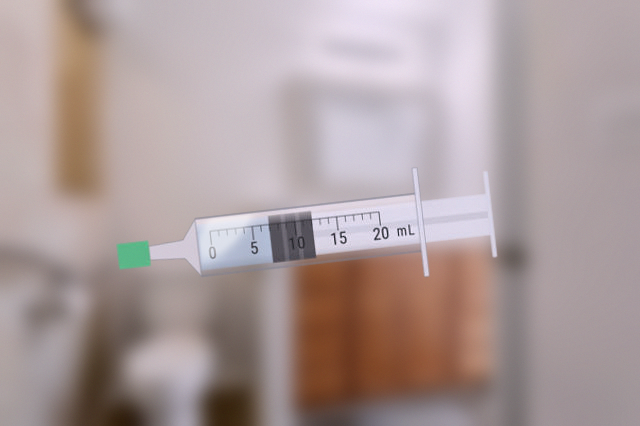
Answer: 7 mL
